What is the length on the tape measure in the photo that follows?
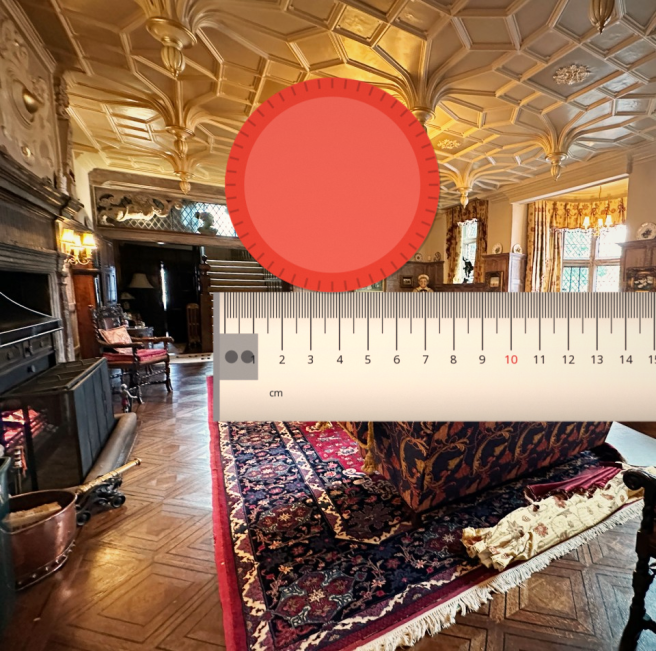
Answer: 7.5 cm
